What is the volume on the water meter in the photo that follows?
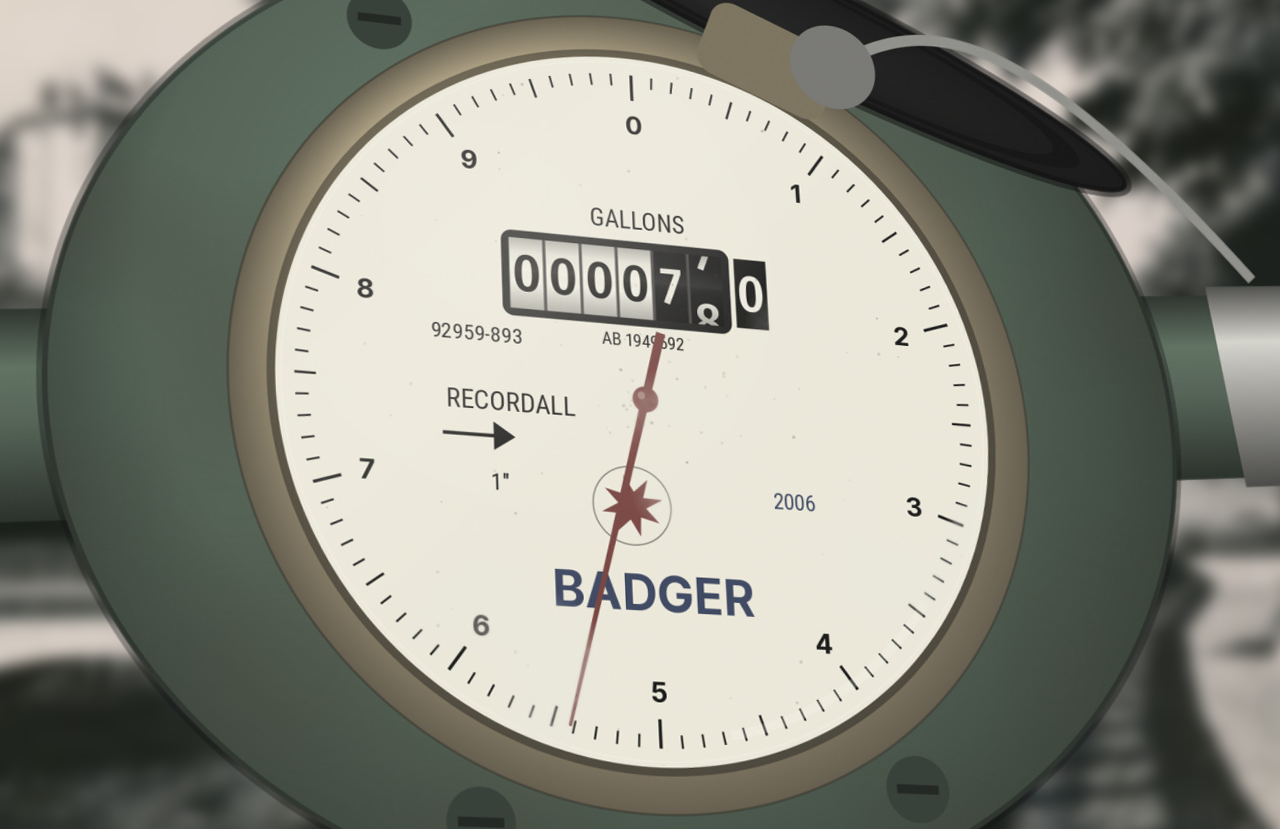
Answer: 775.4 gal
